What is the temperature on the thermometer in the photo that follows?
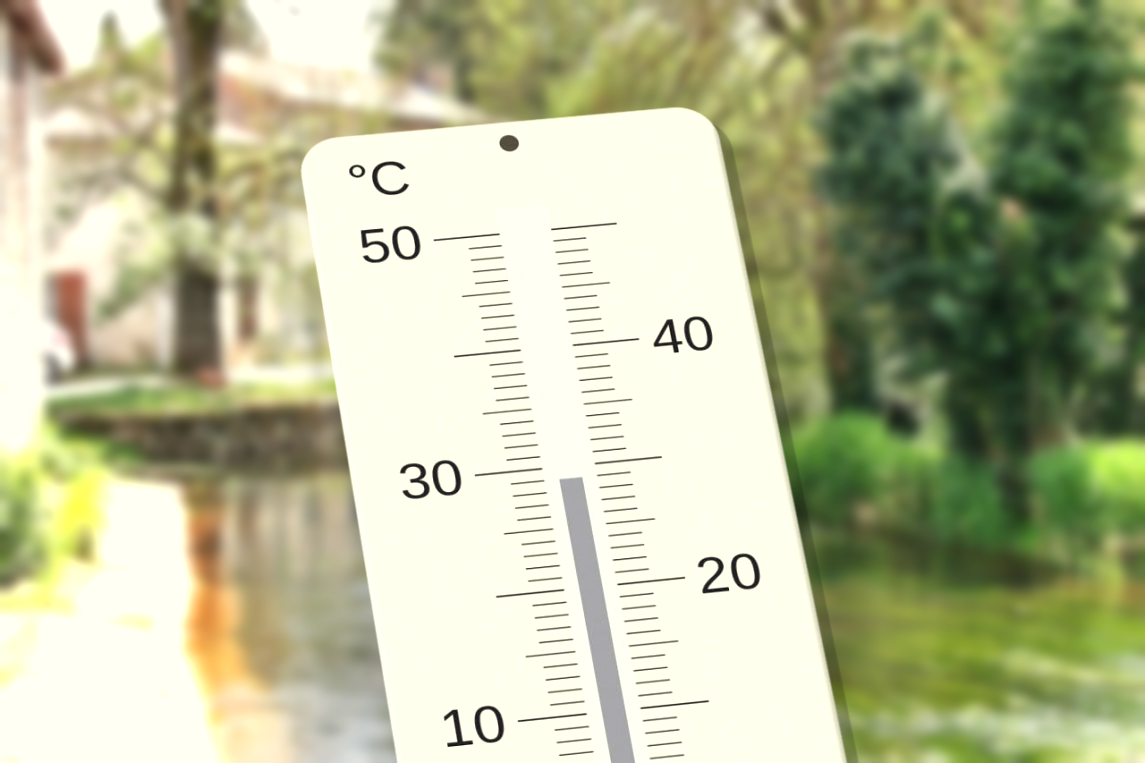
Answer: 29 °C
